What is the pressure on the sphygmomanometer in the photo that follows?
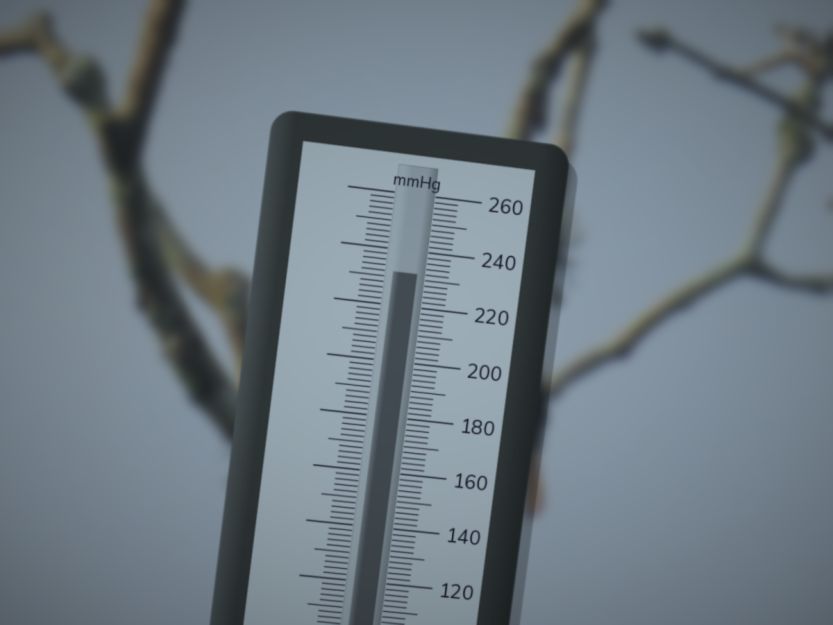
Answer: 232 mmHg
